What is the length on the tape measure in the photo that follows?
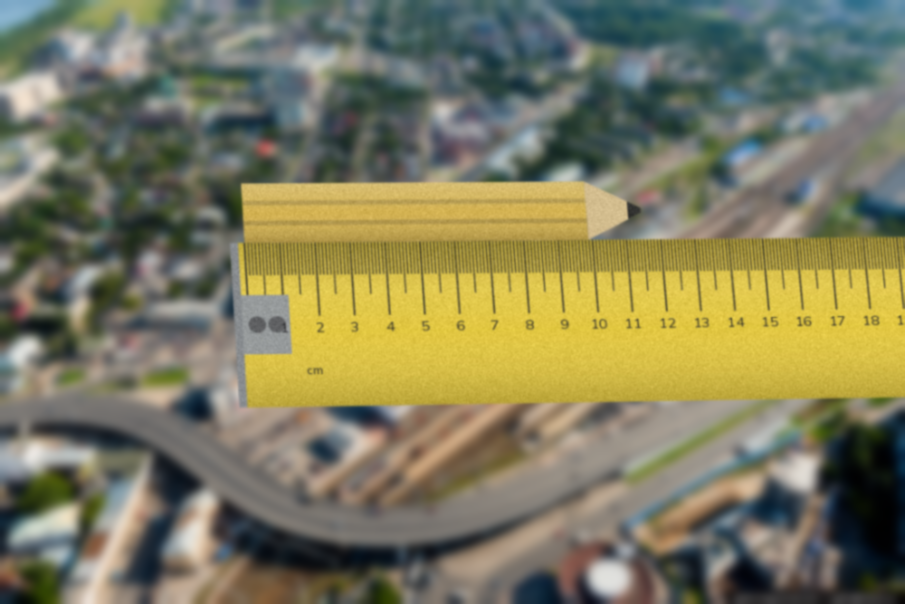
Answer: 11.5 cm
